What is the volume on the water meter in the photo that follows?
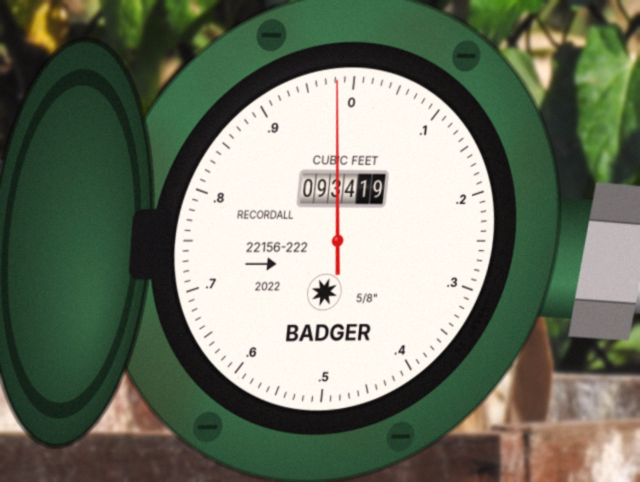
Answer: 93418.98 ft³
